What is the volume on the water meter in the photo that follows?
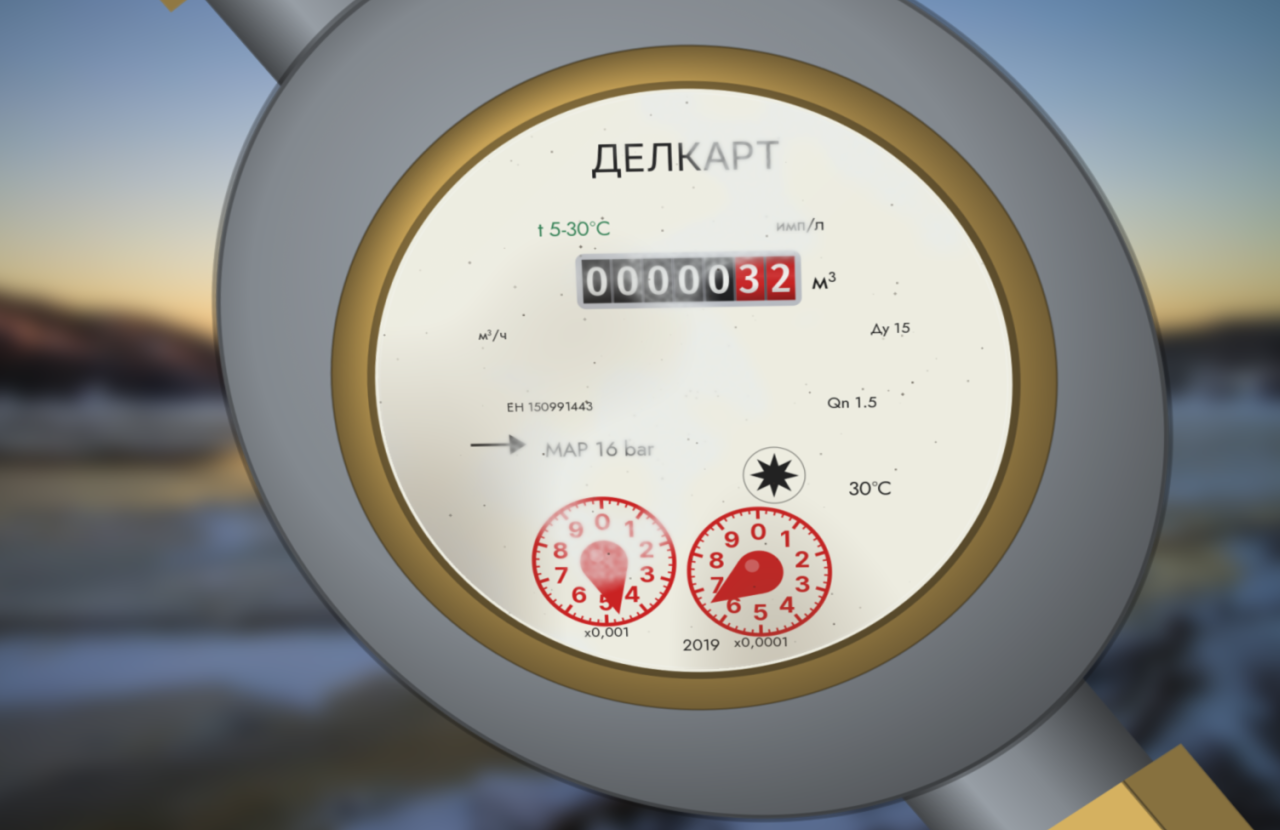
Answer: 0.3246 m³
